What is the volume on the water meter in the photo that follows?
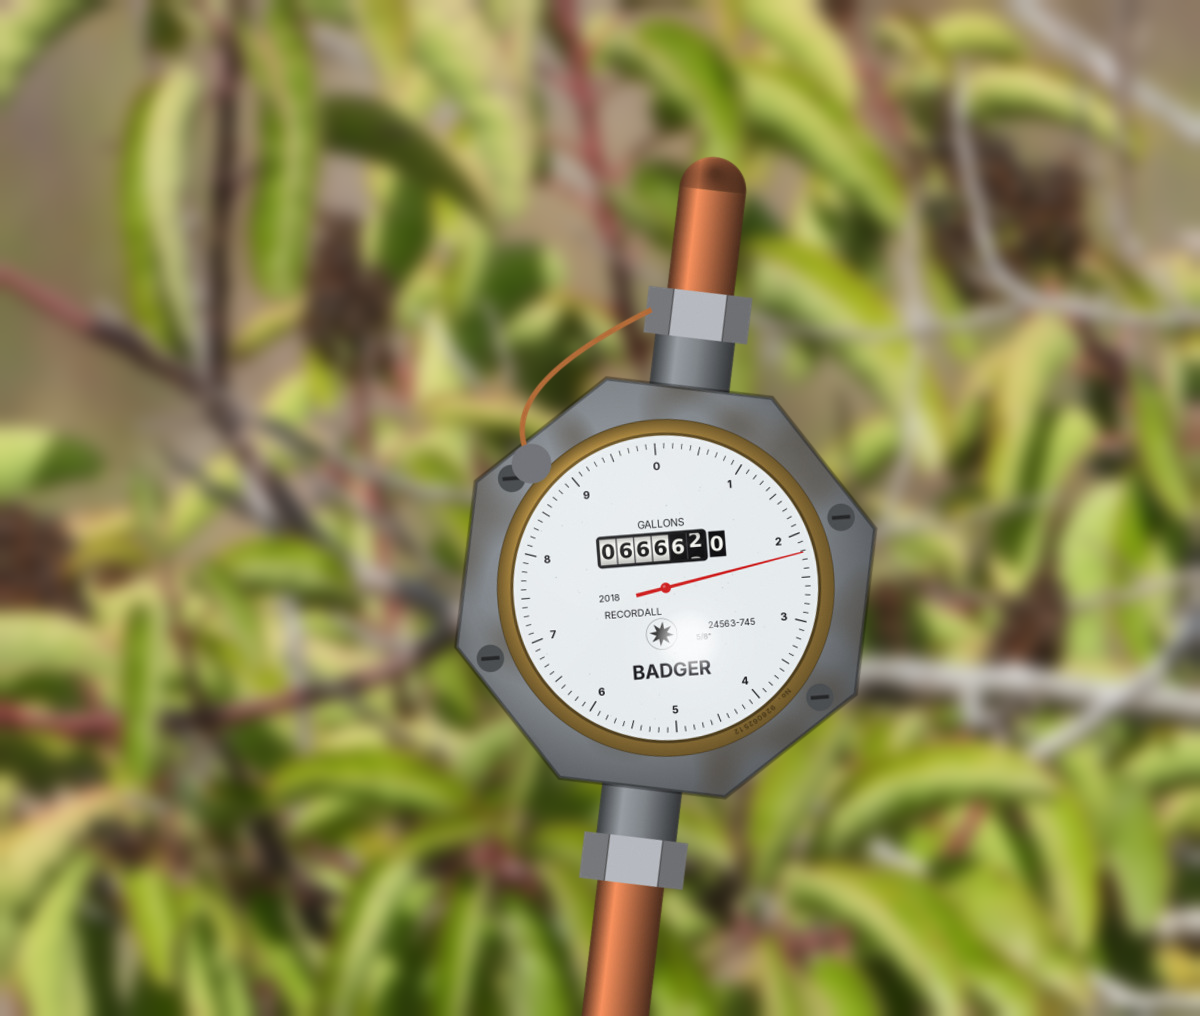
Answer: 666622.2 gal
